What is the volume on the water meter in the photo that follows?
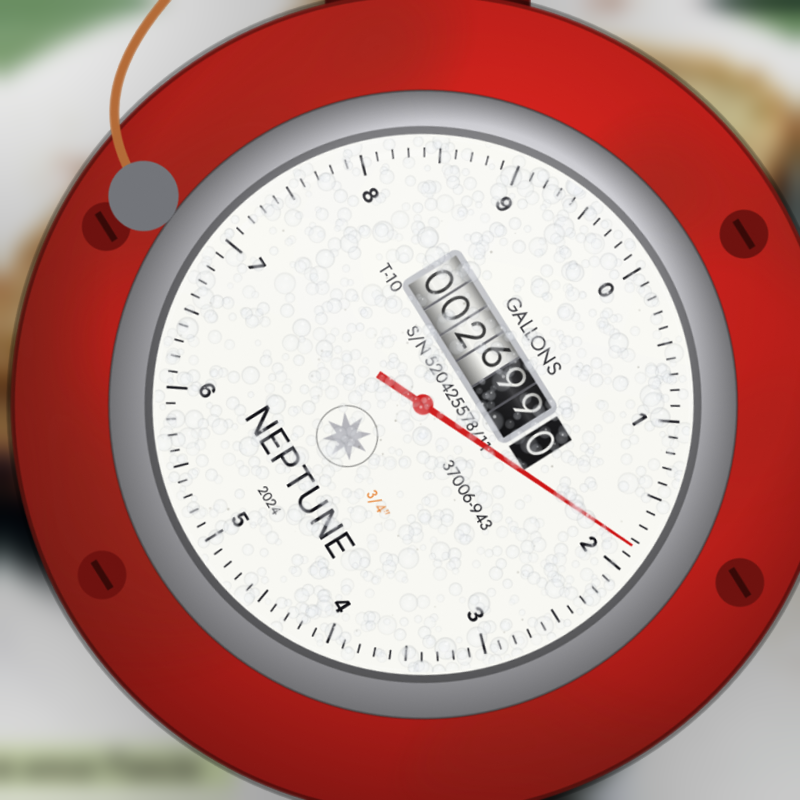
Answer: 26991.8 gal
